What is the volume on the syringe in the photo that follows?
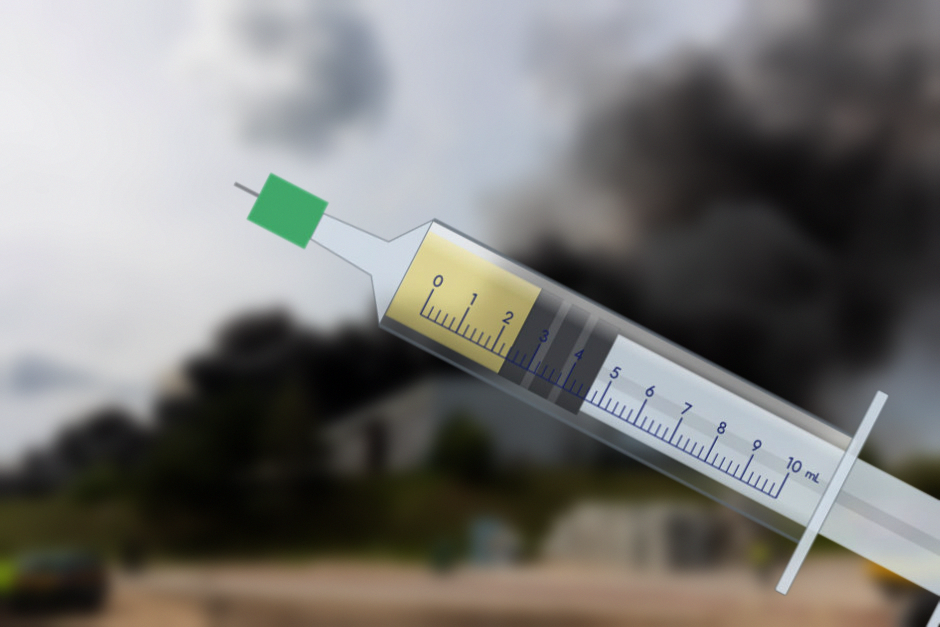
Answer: 2.4 mL
